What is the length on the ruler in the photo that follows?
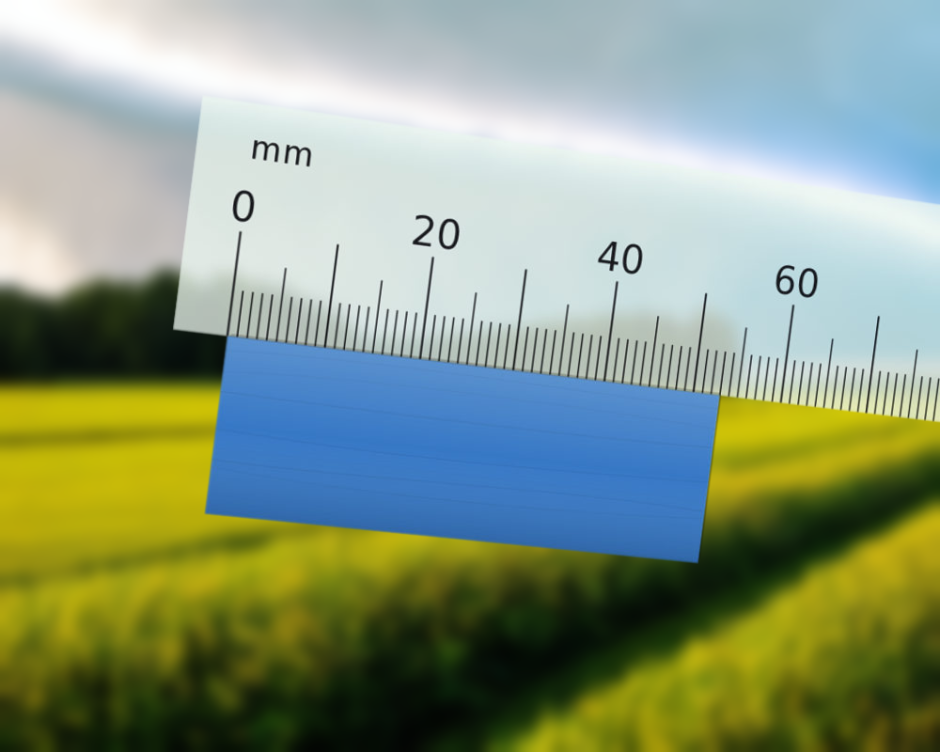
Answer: 53 mm
